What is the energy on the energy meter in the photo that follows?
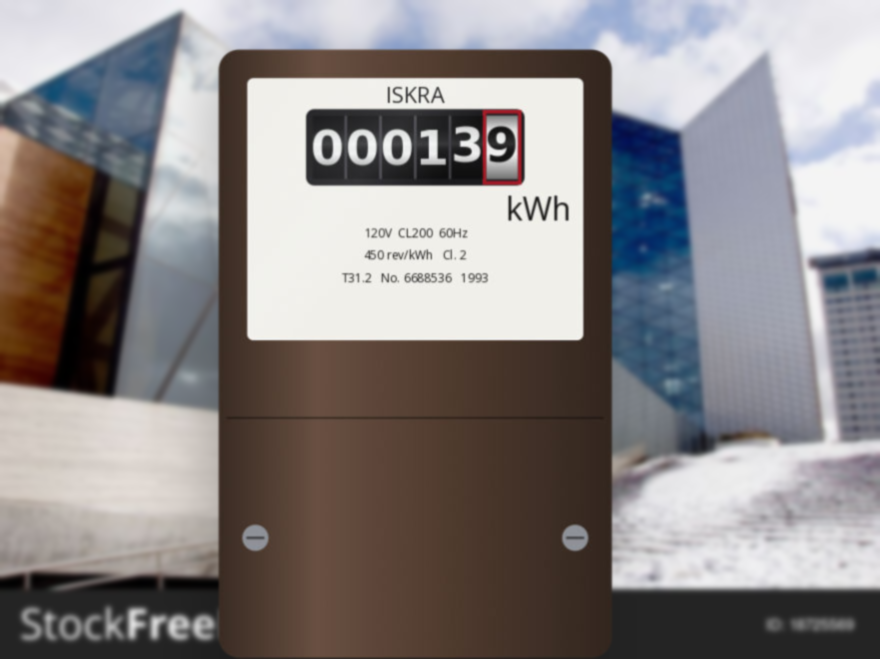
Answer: 13.9 kWh
